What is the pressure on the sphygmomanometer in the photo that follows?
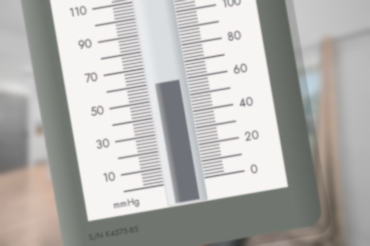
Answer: 60 mmHg
